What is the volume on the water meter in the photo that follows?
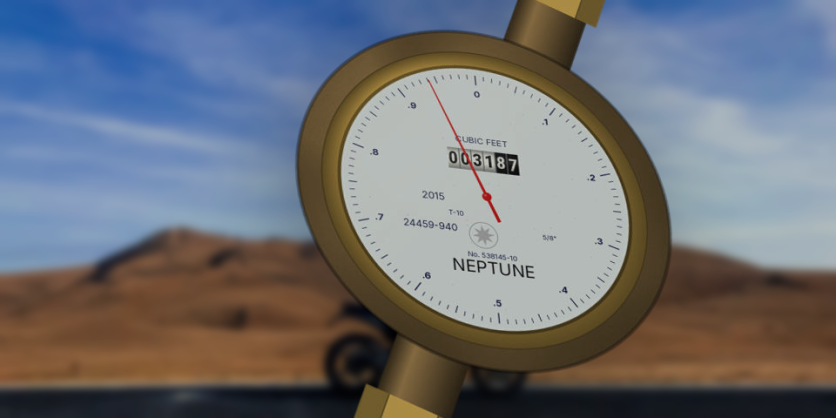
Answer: 3186.94 ft³
